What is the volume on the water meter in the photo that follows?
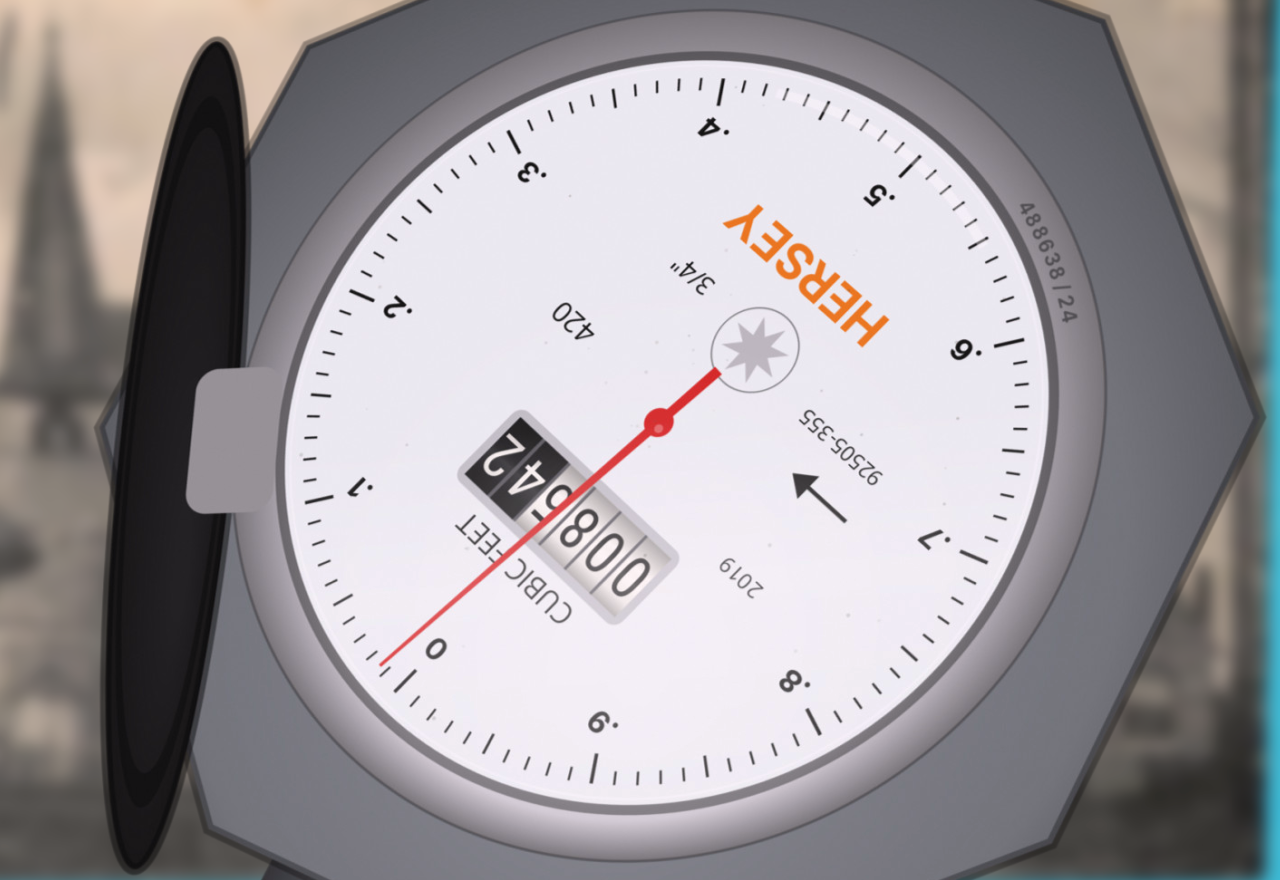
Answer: 8542.01 ft³
